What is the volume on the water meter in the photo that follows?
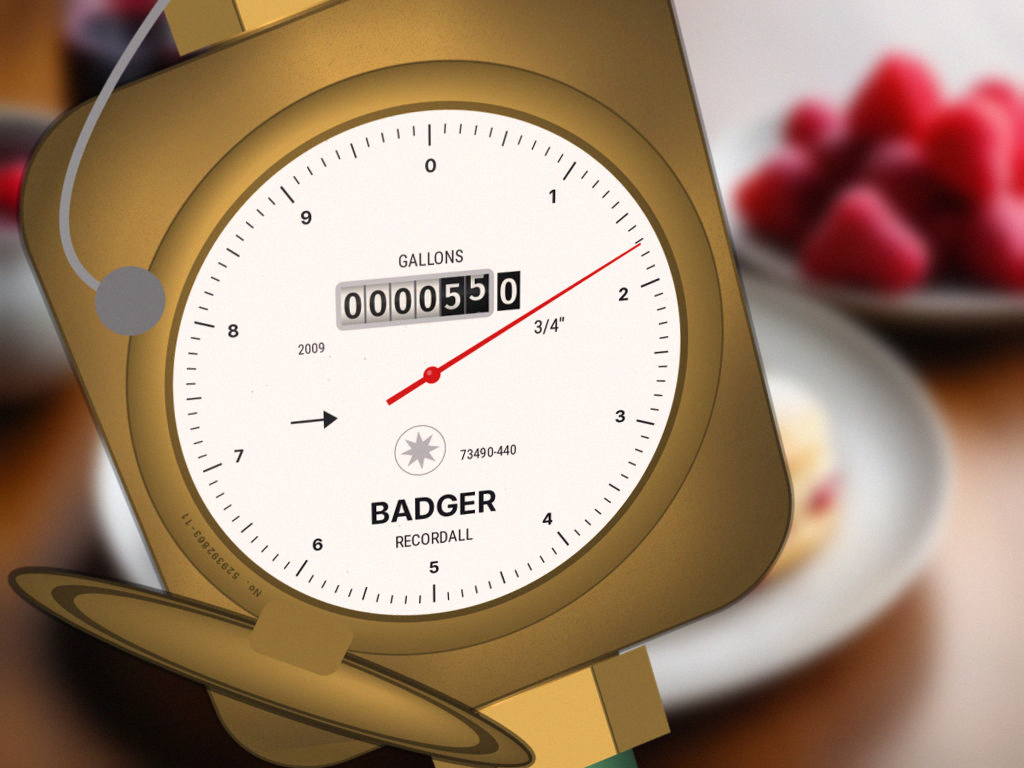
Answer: 551.7 gal
